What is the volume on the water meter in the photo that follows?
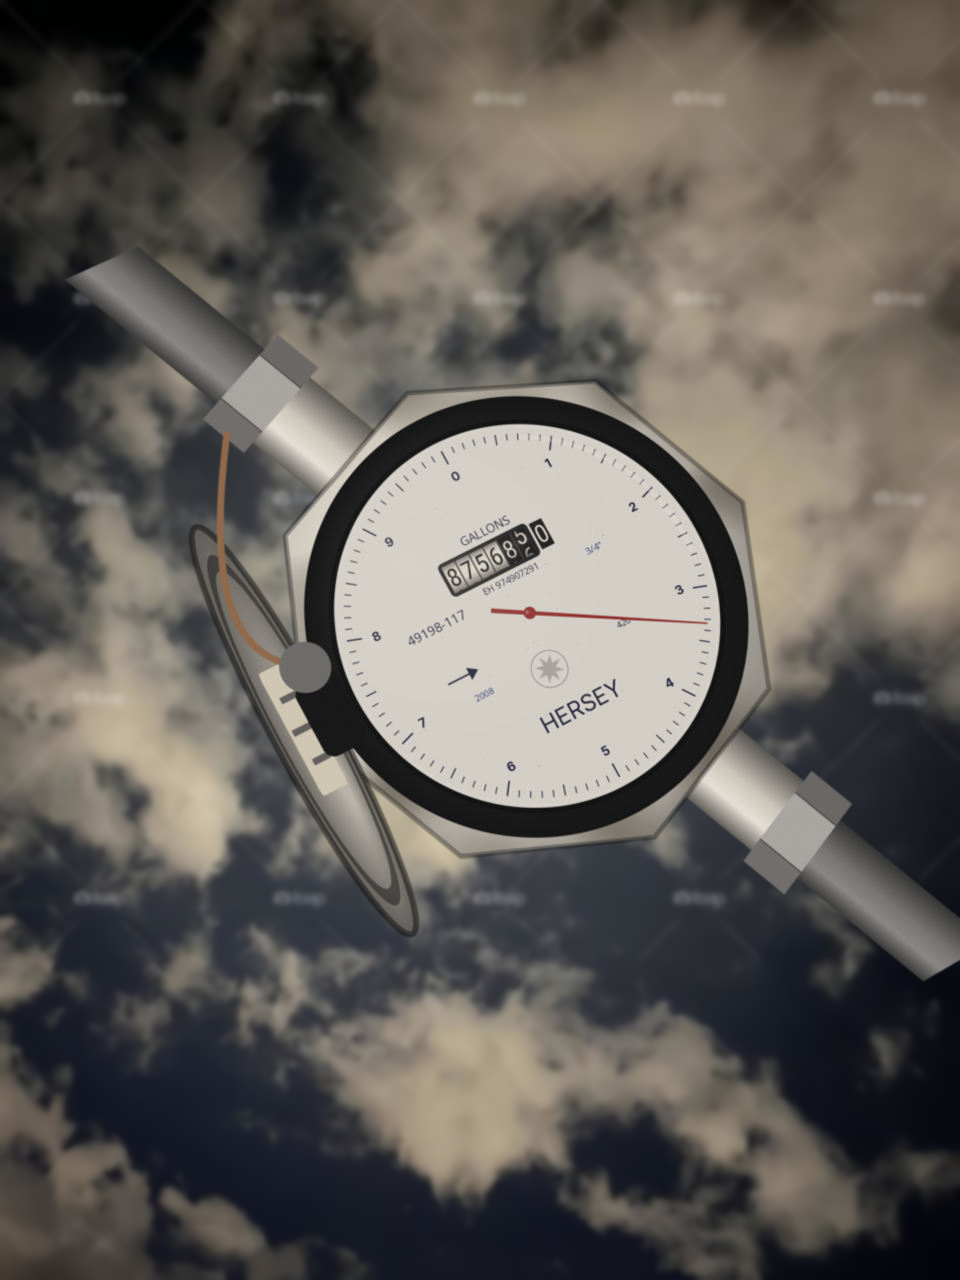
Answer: 8756853.3 gal
